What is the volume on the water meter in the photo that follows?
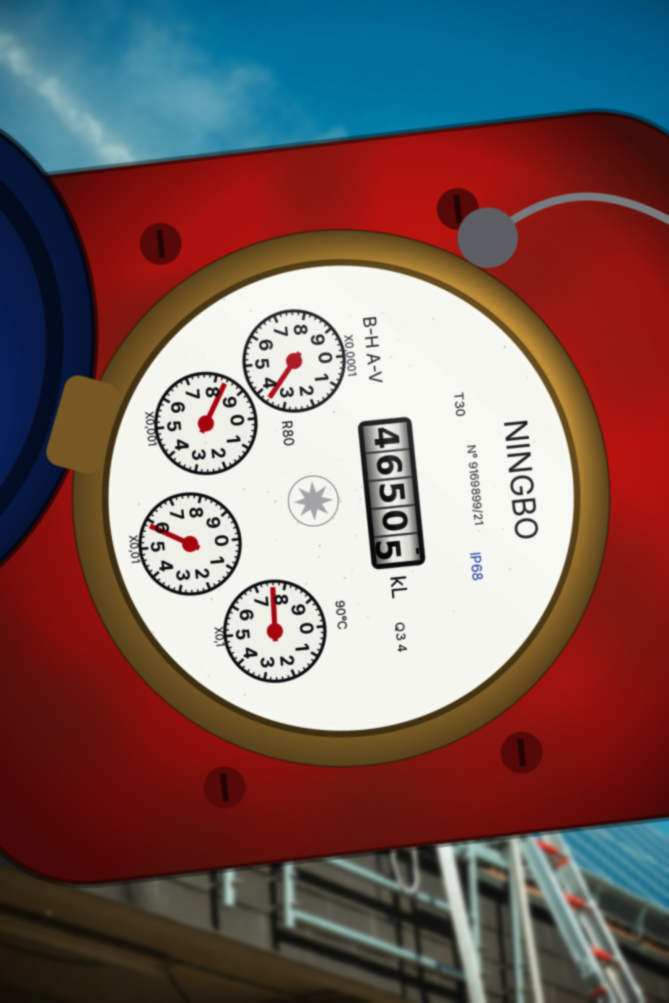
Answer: 46504.7583 kL
